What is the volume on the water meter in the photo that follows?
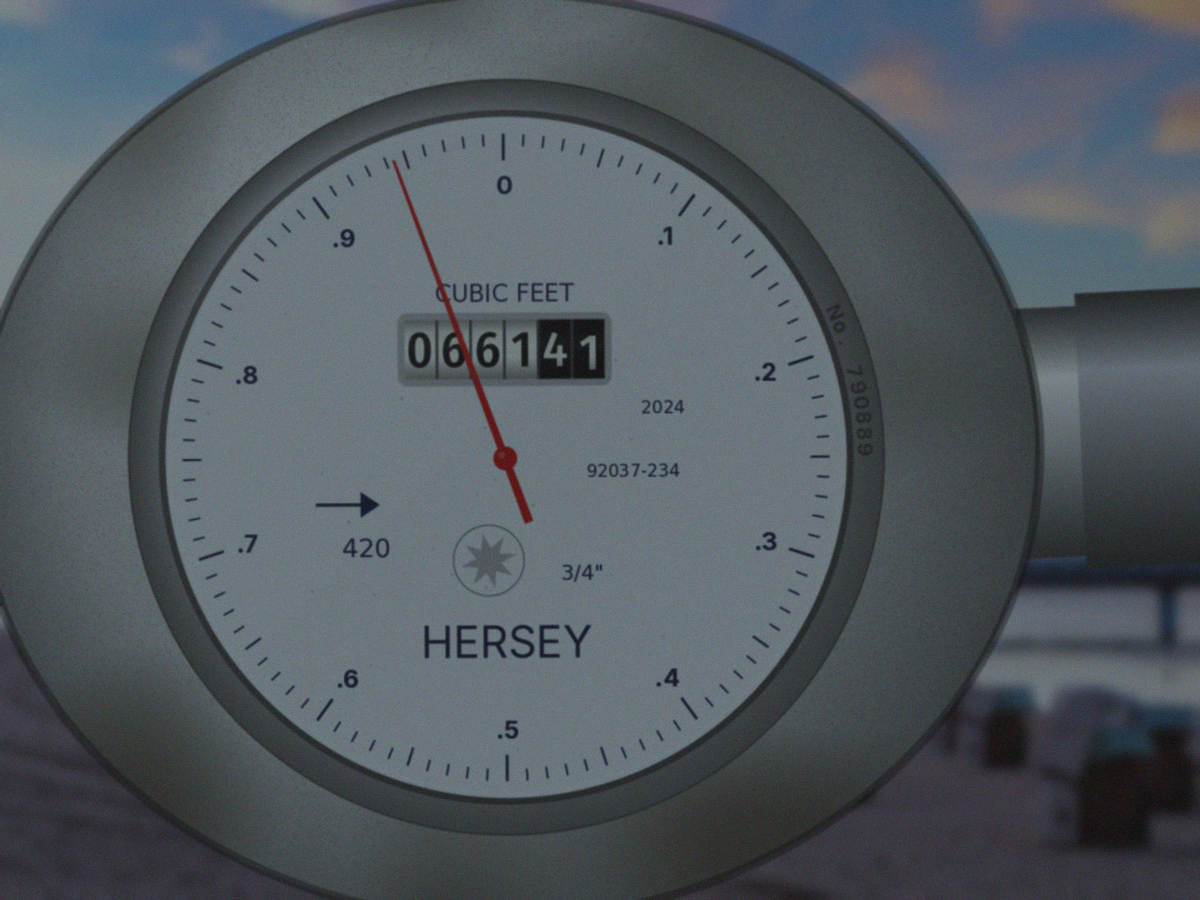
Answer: 66140.94 ft³
